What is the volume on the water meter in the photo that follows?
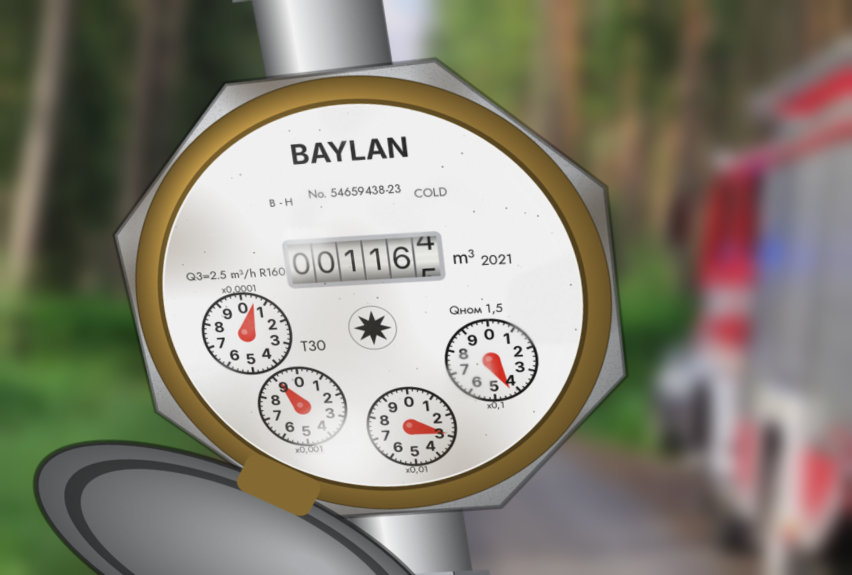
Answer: 1164.4290 m³
